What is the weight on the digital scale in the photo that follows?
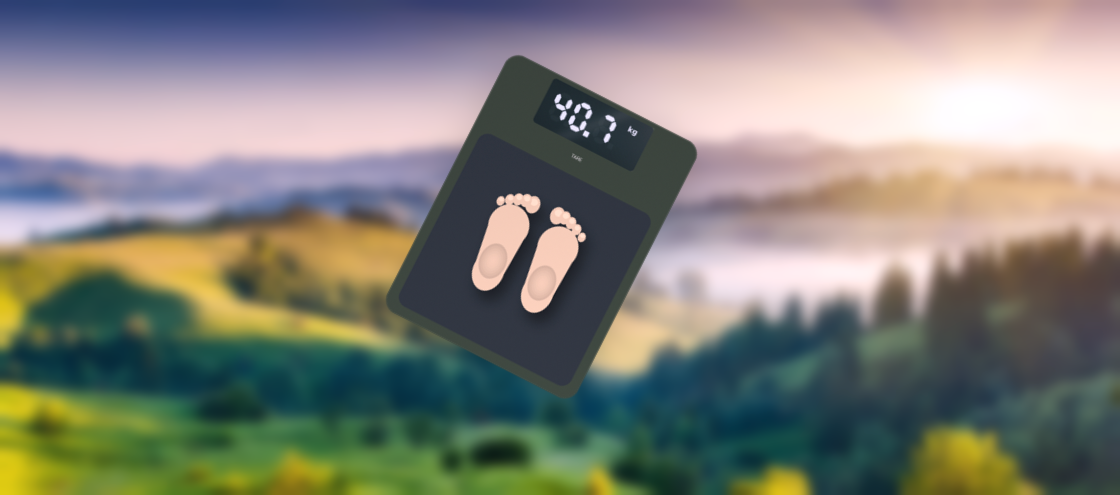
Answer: 40.7 kg
